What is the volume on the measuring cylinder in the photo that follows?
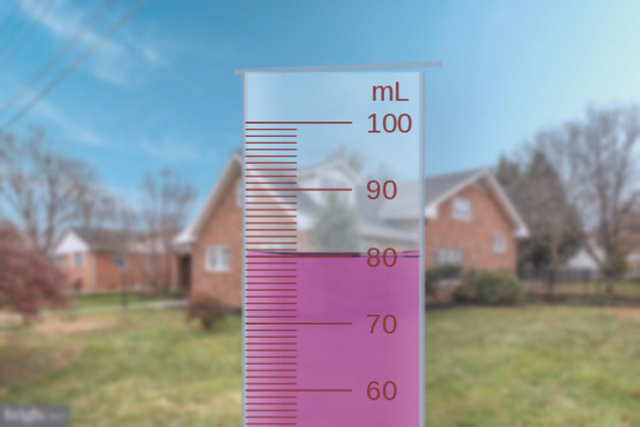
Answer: 80 mL
